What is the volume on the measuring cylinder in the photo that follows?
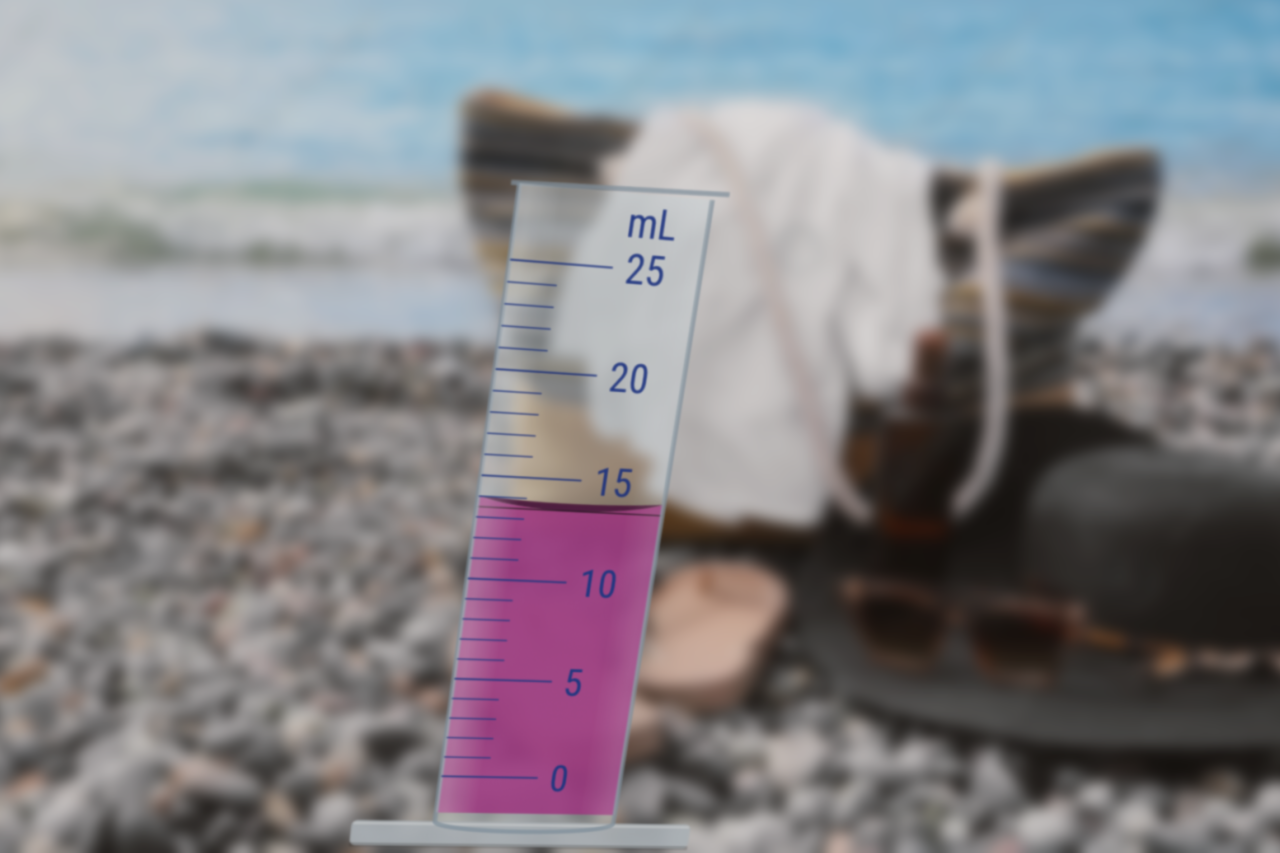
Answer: 13.5 mL
